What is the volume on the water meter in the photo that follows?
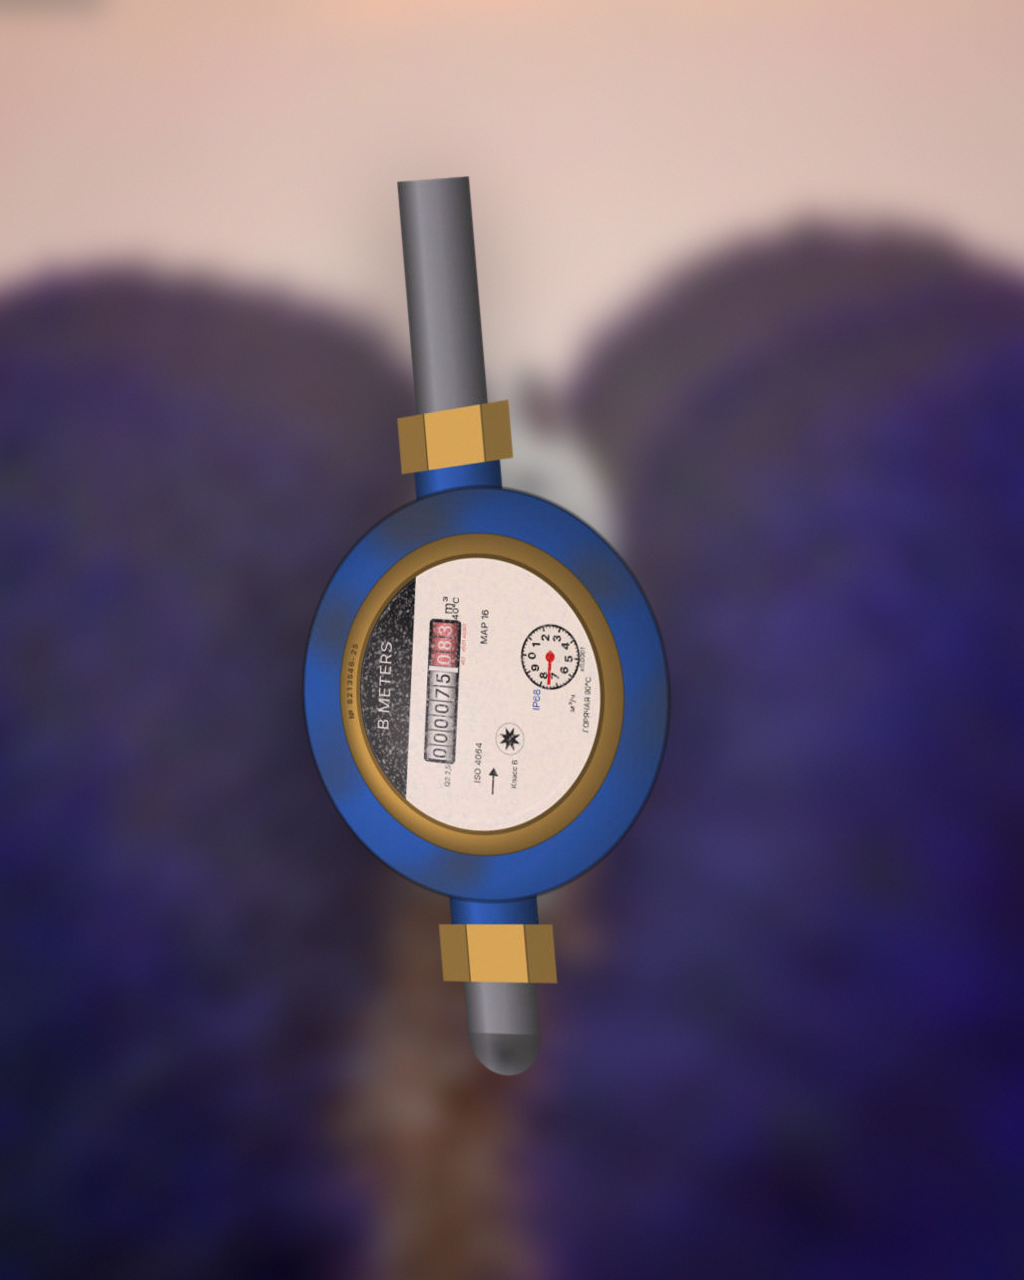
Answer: 75.0837 m³
